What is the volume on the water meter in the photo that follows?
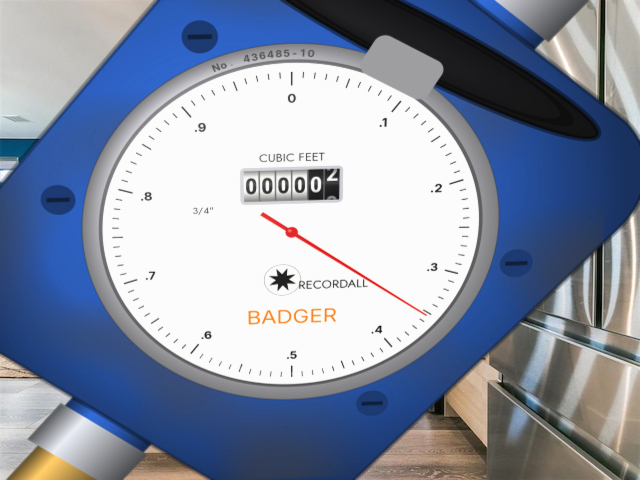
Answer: 2.35 ft³
